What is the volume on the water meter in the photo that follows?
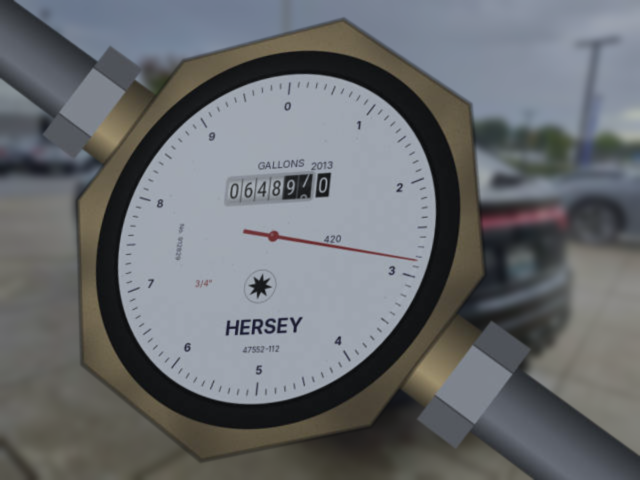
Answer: 648972.8 gal
